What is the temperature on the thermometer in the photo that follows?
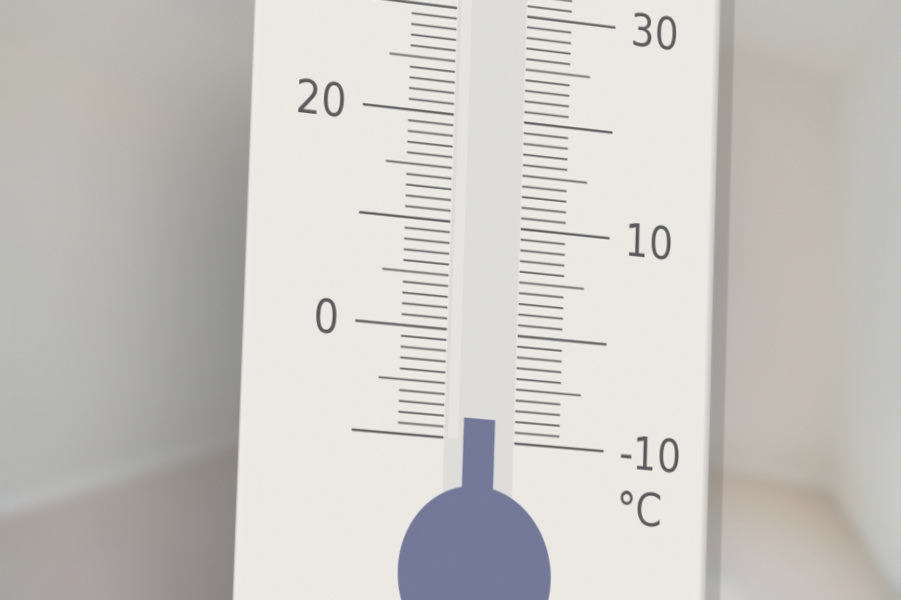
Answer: -8 °C
